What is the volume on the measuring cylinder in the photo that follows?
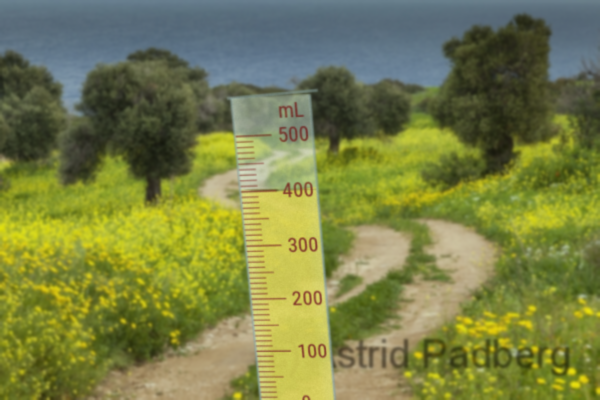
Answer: 400 mL
